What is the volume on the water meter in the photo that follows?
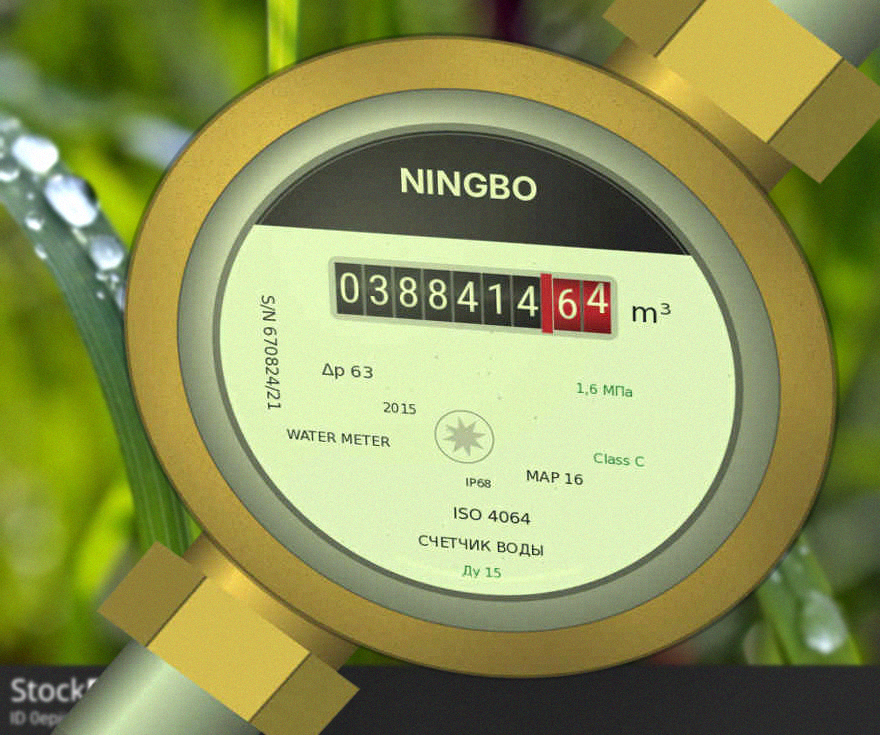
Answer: 388414.64 m³
